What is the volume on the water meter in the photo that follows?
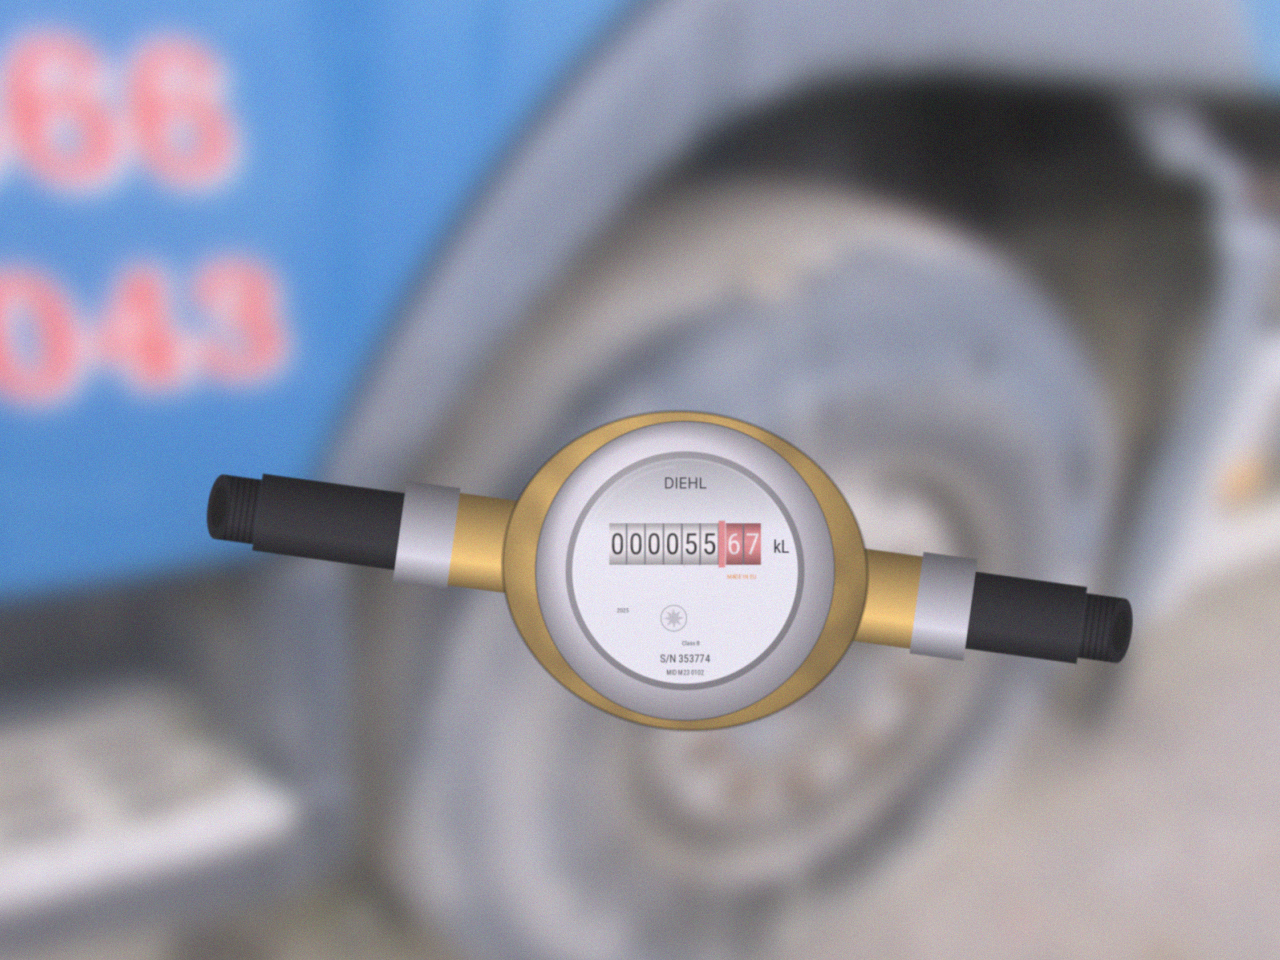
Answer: 55.67 kL
